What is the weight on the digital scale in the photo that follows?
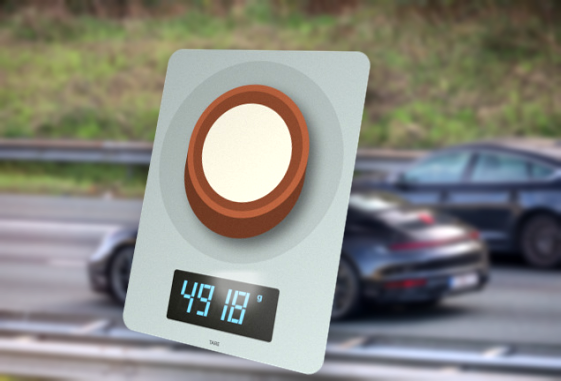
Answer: 4918 g
